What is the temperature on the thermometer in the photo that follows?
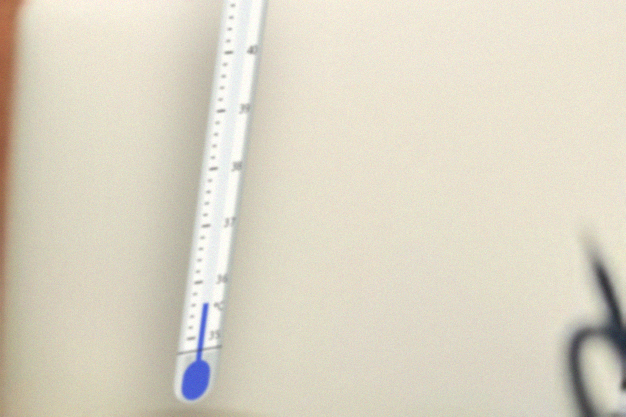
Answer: 35.6 °C
